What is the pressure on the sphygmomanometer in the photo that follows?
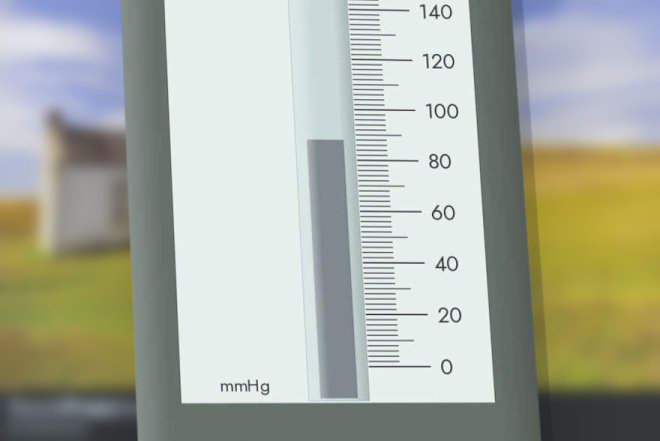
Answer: 88 mmHg
